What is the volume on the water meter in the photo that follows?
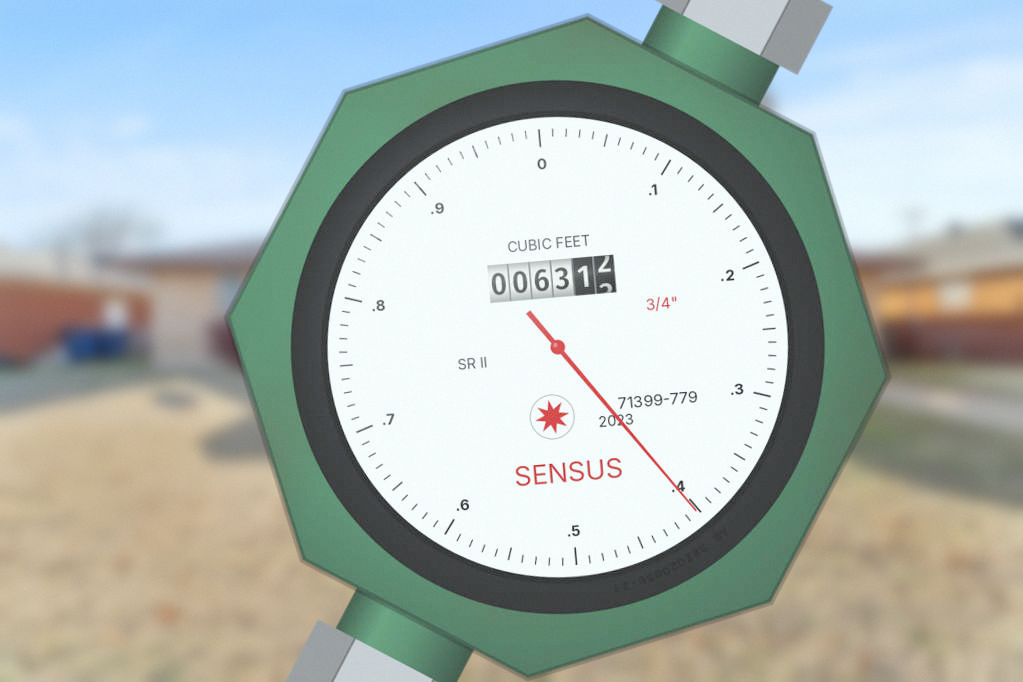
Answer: 6312.40 ft³
